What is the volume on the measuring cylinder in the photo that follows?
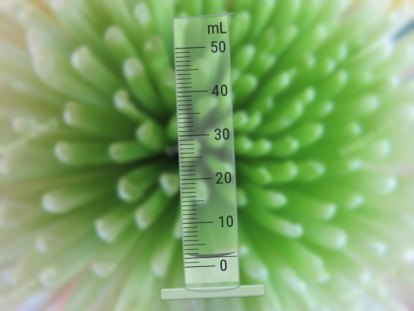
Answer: 2 mL
